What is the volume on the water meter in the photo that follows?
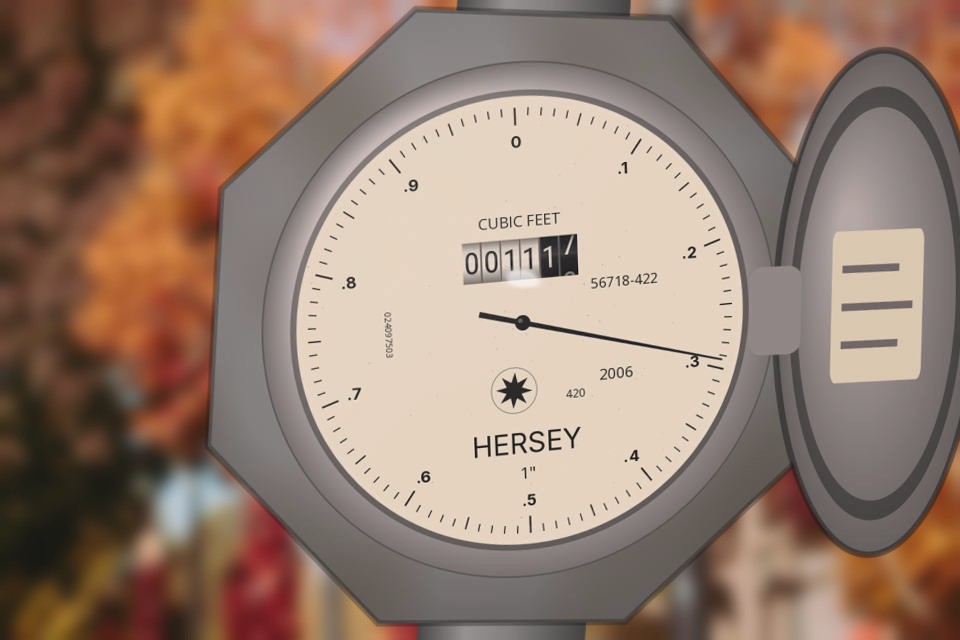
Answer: 1117.29 ft³
